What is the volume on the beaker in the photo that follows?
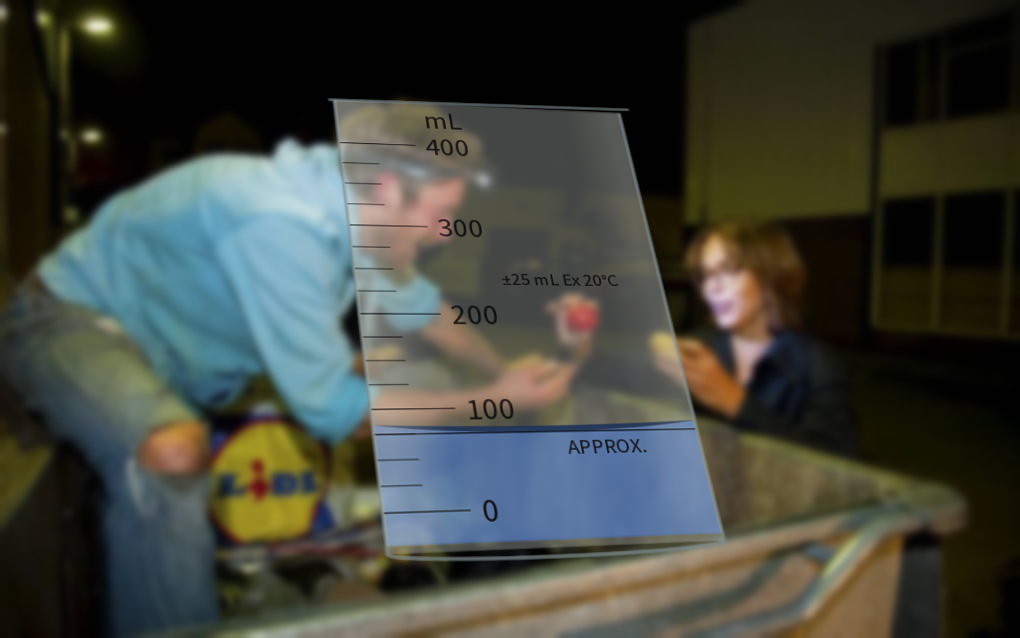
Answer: 75 mL
